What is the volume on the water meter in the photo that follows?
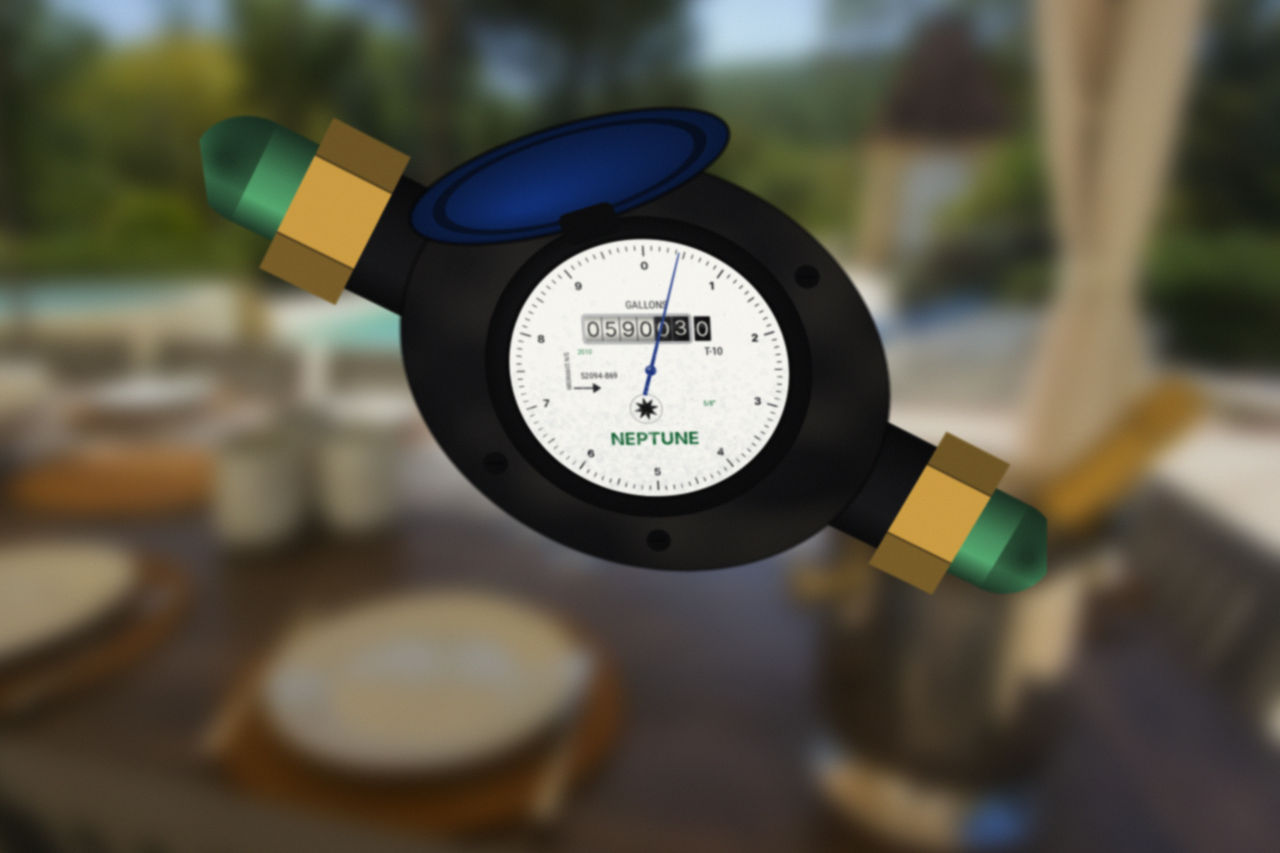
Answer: 590030.4 gal
